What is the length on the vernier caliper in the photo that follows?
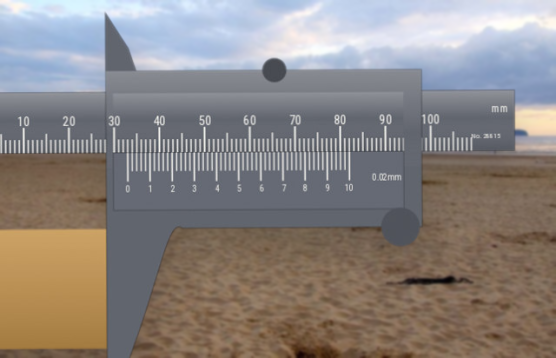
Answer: 33.0 mm
